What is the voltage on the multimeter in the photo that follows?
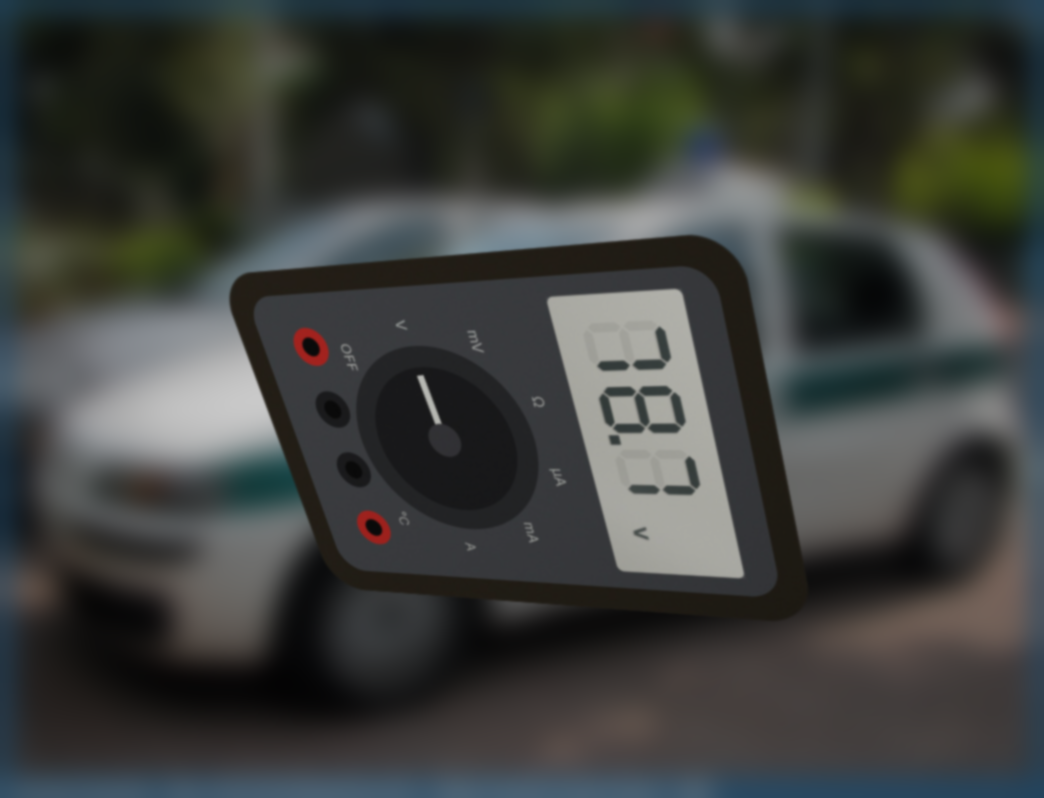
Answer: 78.7 V
